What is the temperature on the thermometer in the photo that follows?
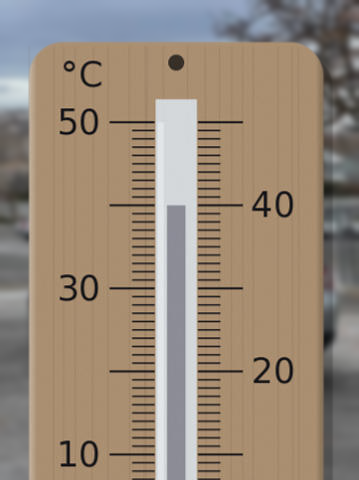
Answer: 40 °C
